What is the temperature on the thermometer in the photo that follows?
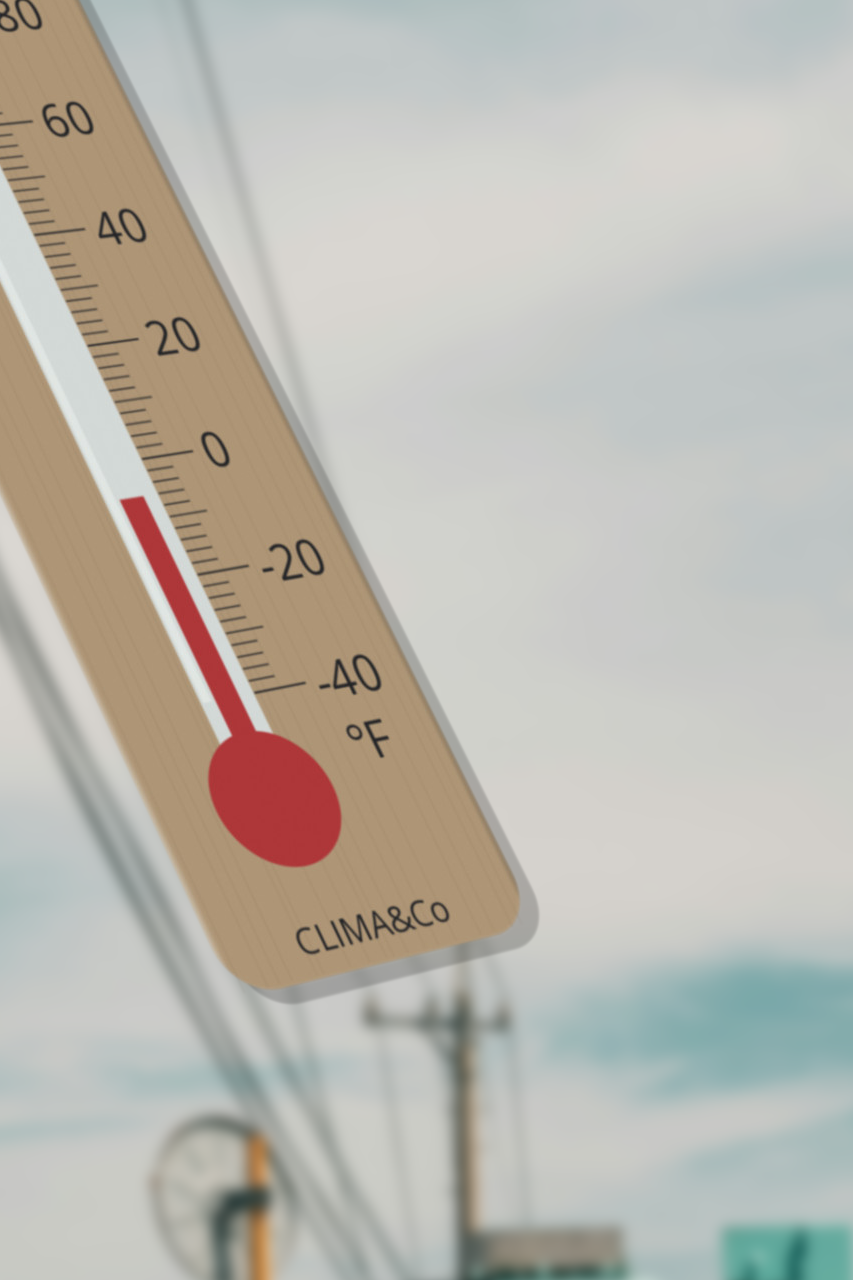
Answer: -6 °F
